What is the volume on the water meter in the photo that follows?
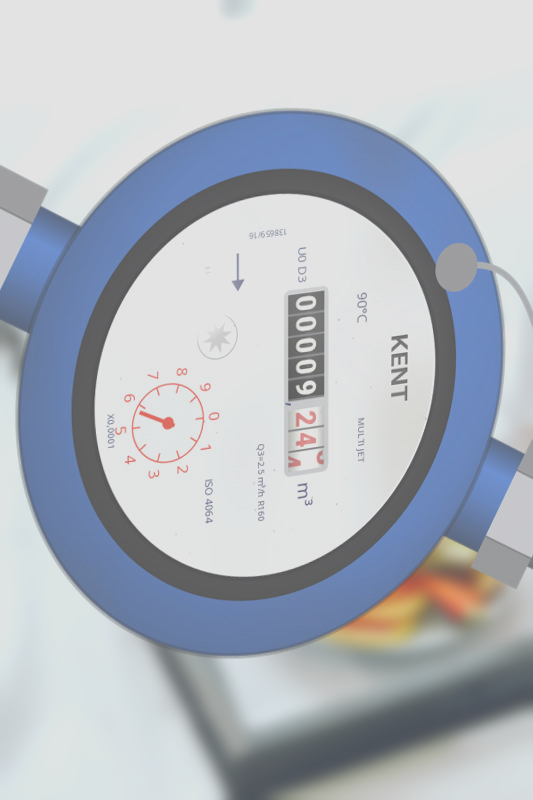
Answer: 9.2435 m³
